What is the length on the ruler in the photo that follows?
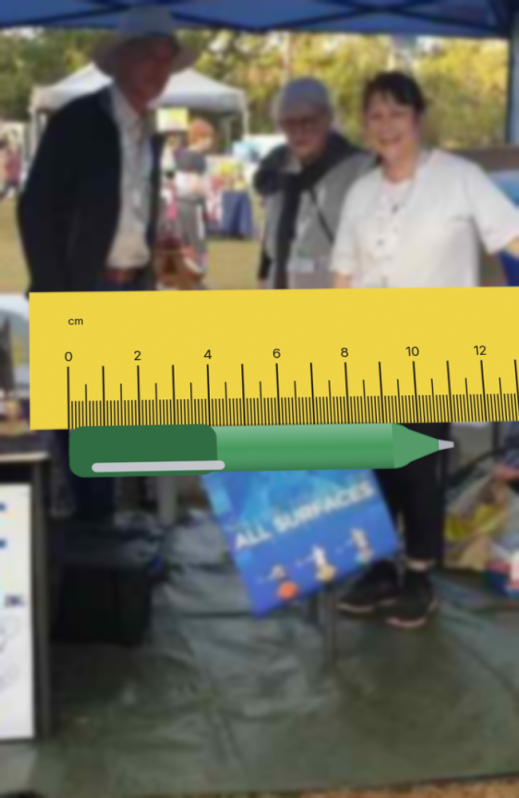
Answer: 11 cm
